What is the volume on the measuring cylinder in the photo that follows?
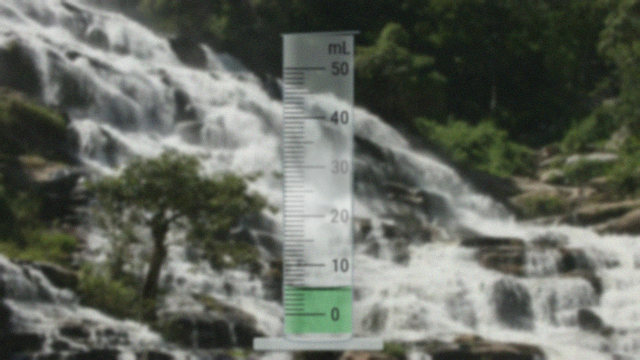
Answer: 5 mL
